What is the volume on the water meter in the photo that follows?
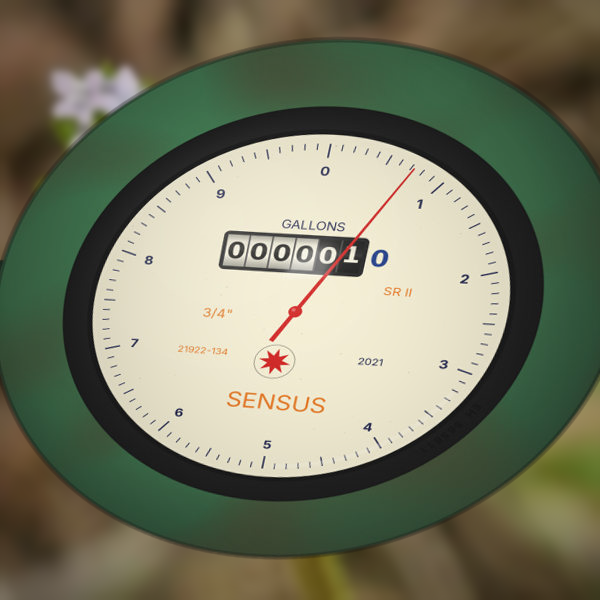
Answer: 10.7 gal
